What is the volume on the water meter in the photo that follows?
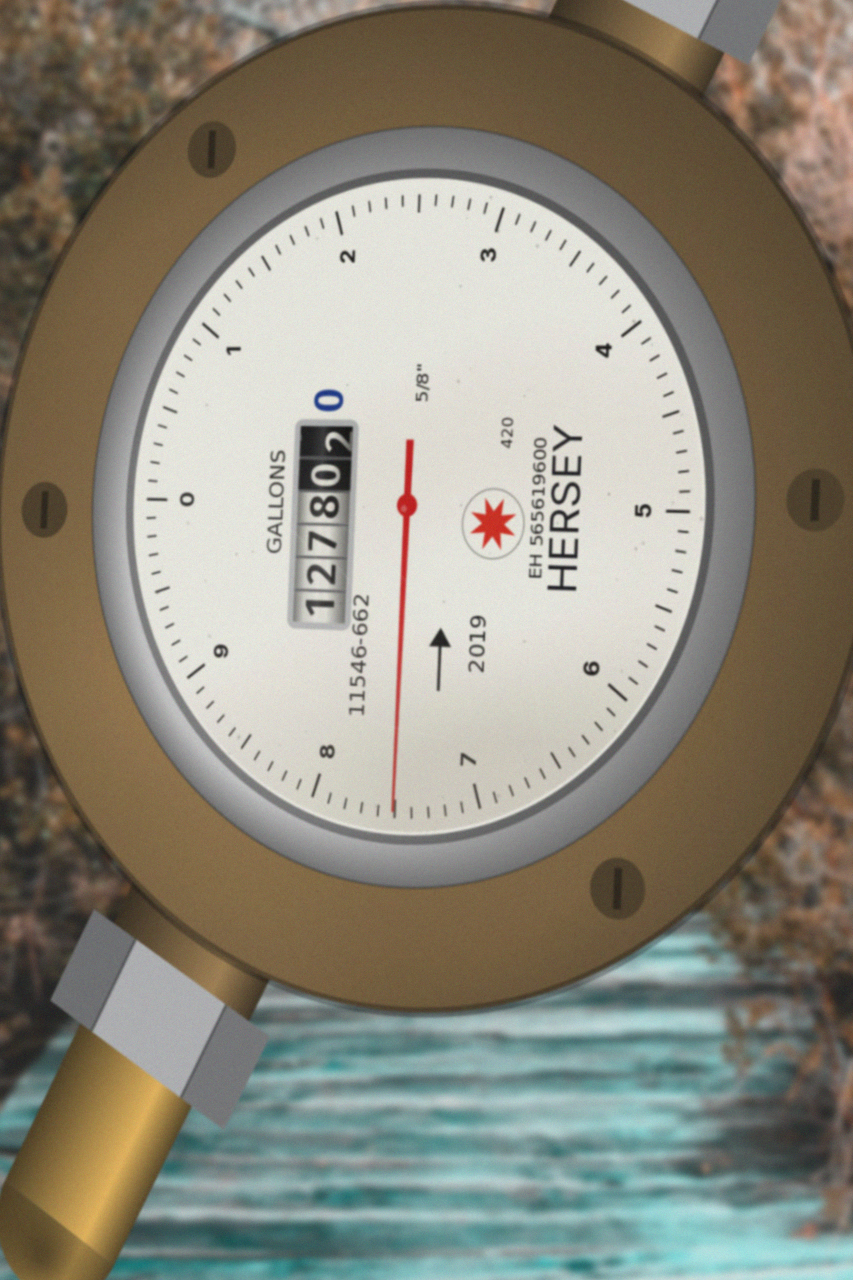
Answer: 1278017.5 gal
